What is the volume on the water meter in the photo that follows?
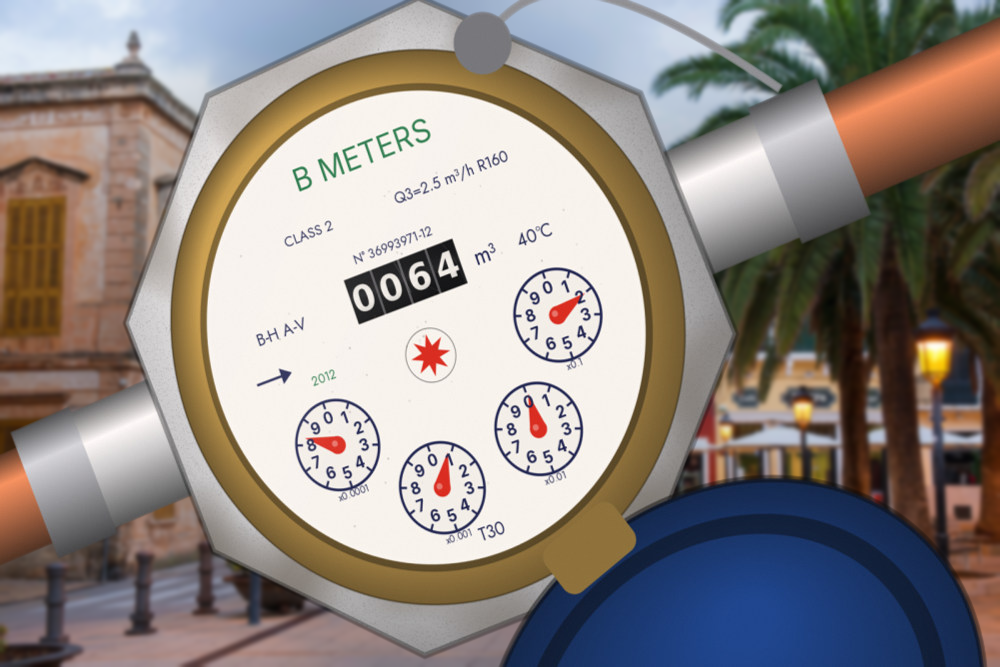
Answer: 64.2008 m³
